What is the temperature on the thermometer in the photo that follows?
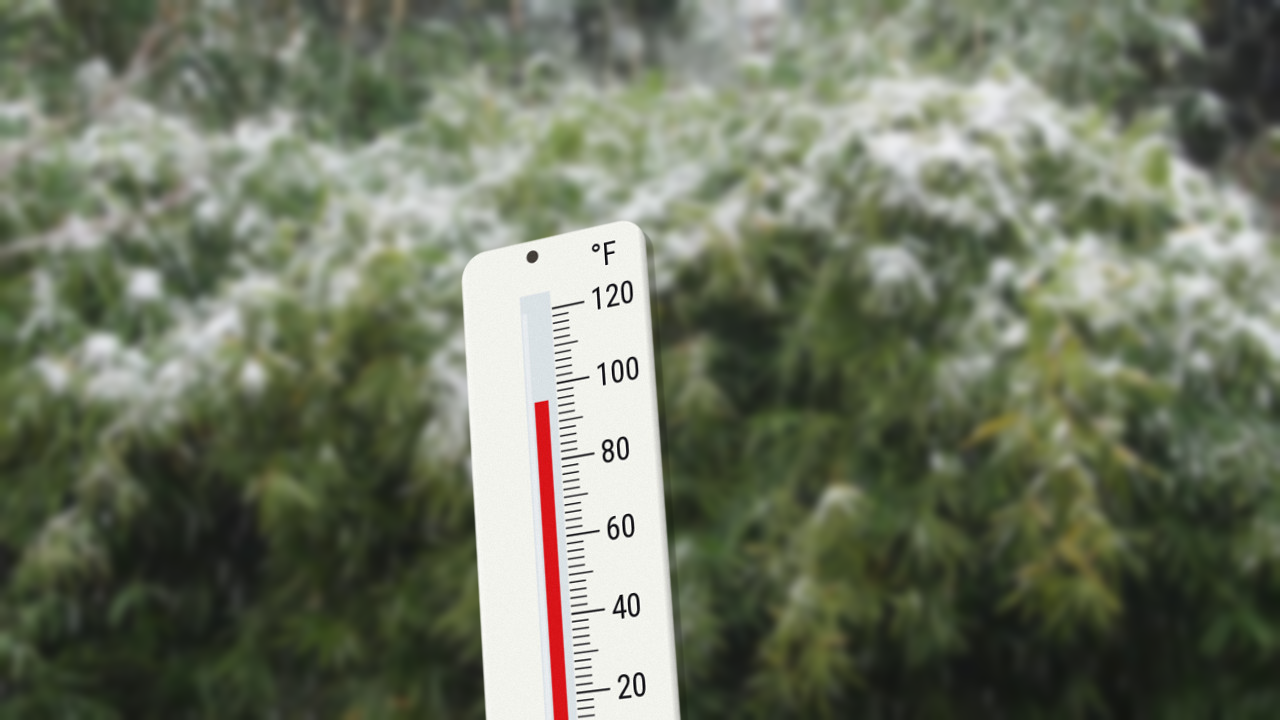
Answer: 96 °F
